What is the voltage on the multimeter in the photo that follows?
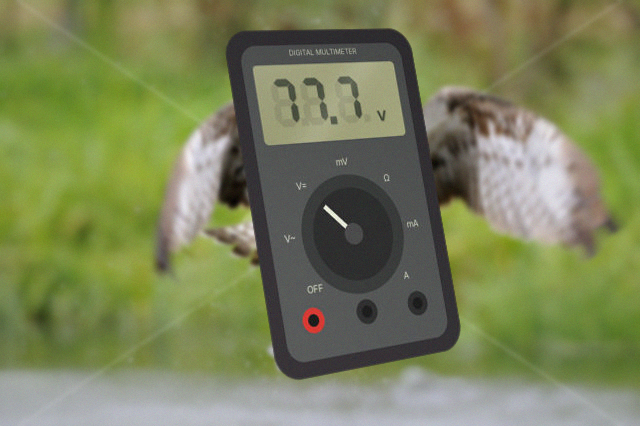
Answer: 77.7 V
